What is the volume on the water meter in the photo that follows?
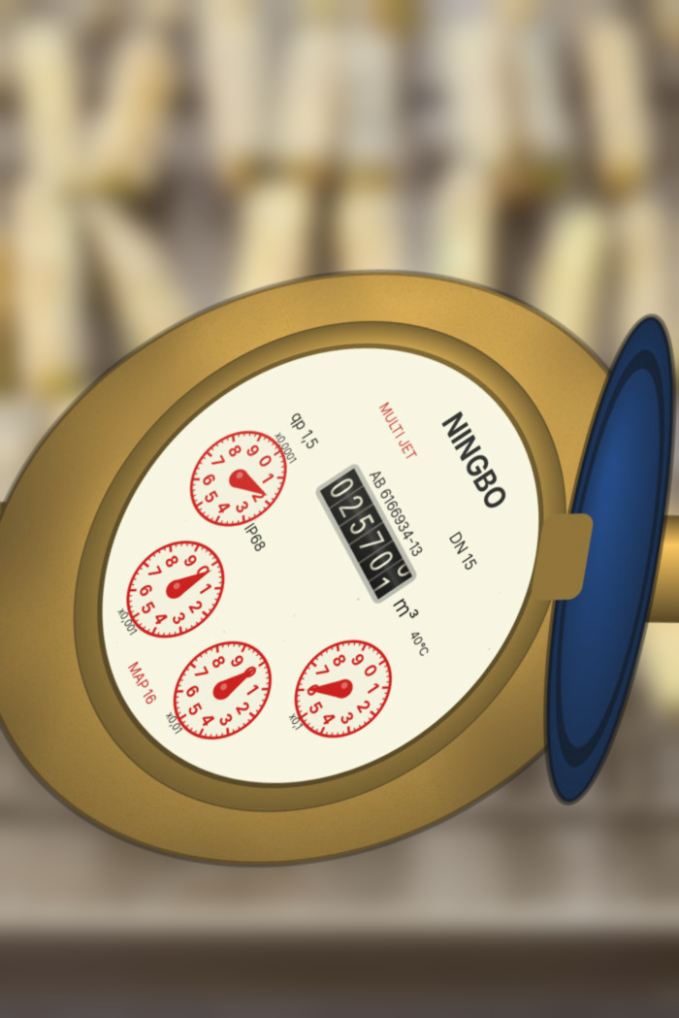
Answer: 25700.6001 m³
